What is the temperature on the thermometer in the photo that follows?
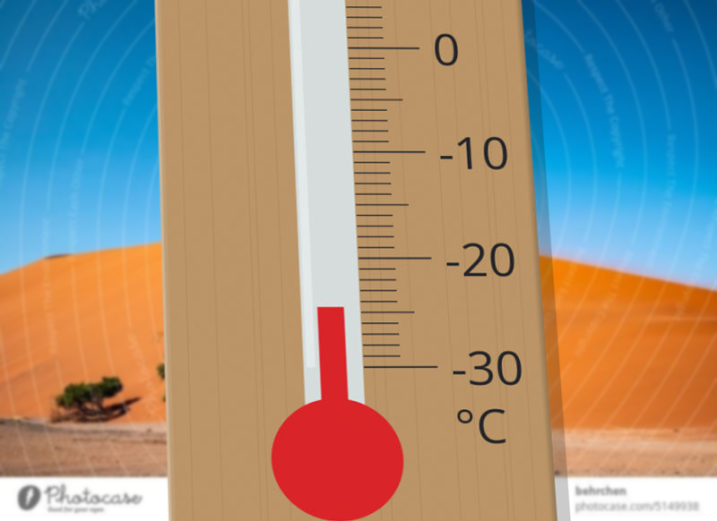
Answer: -24.5 °C
